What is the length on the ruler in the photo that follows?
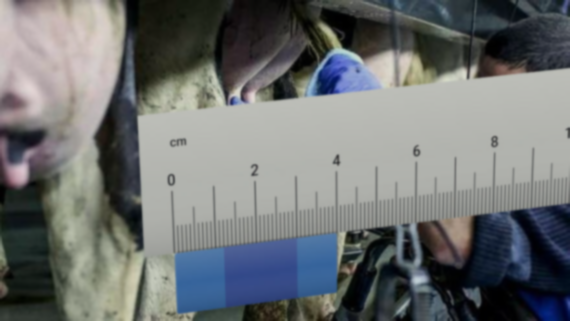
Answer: 4 cm
